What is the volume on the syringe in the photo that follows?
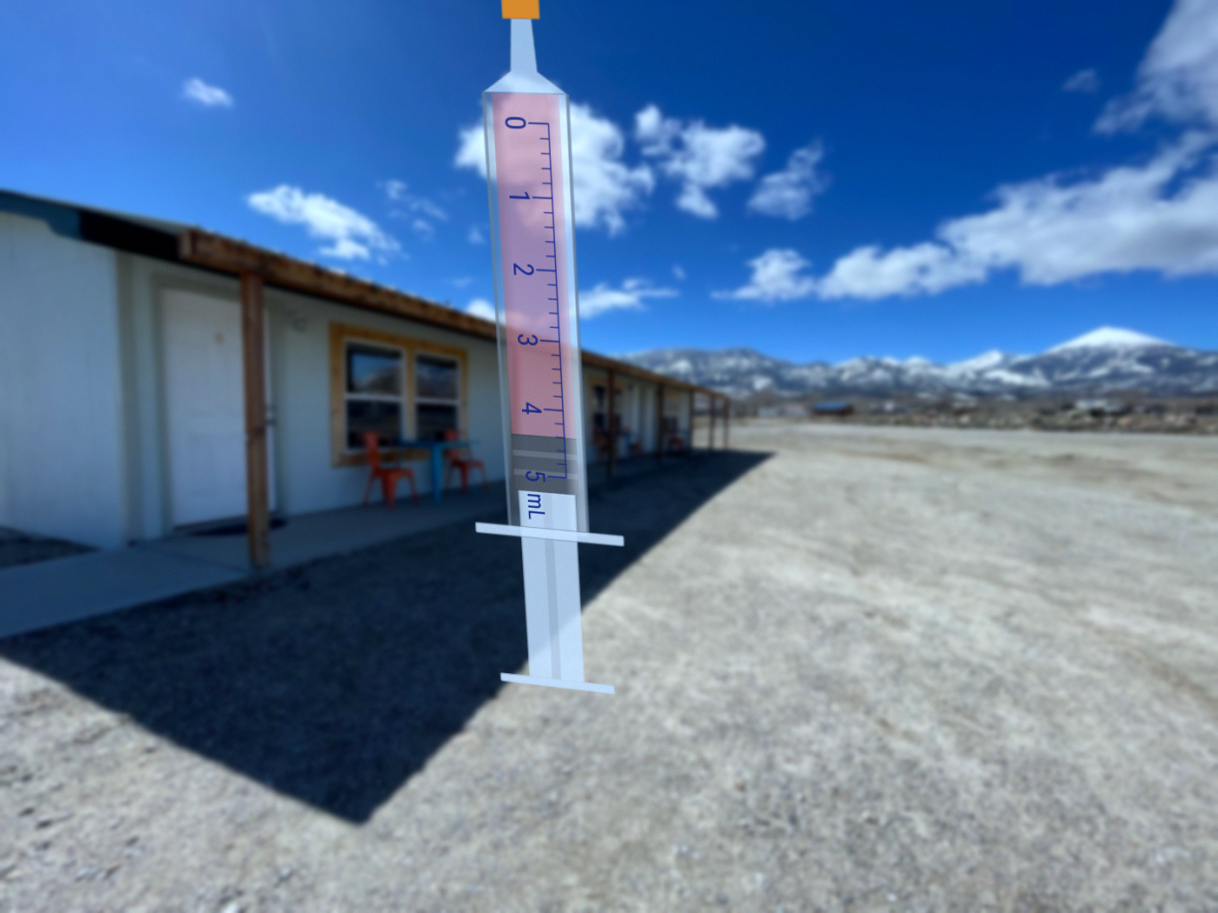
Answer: 4.4 mL
